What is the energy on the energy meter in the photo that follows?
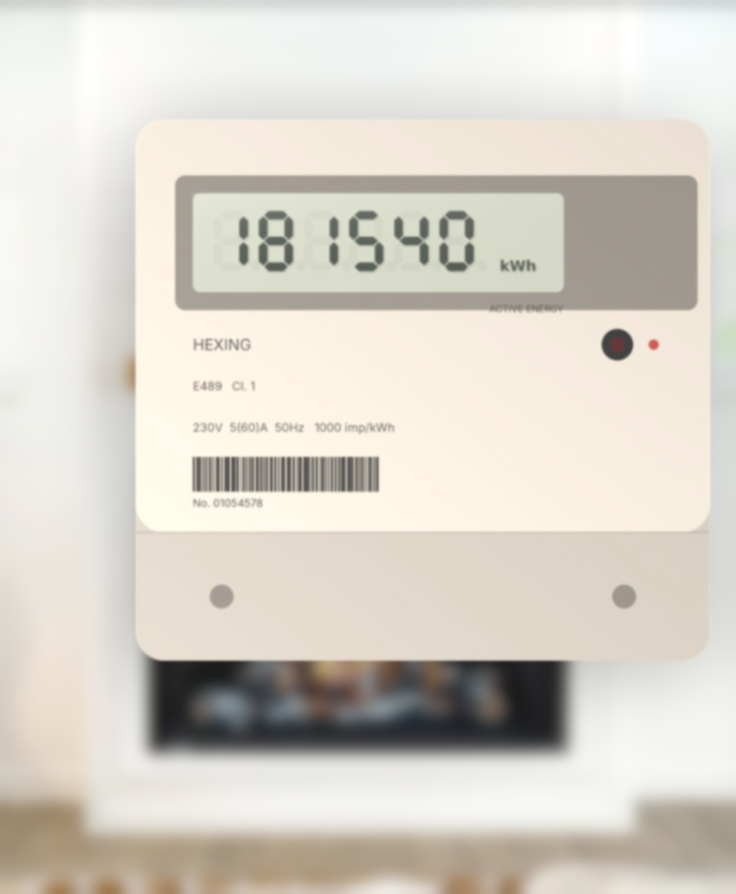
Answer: 181540 kWh
